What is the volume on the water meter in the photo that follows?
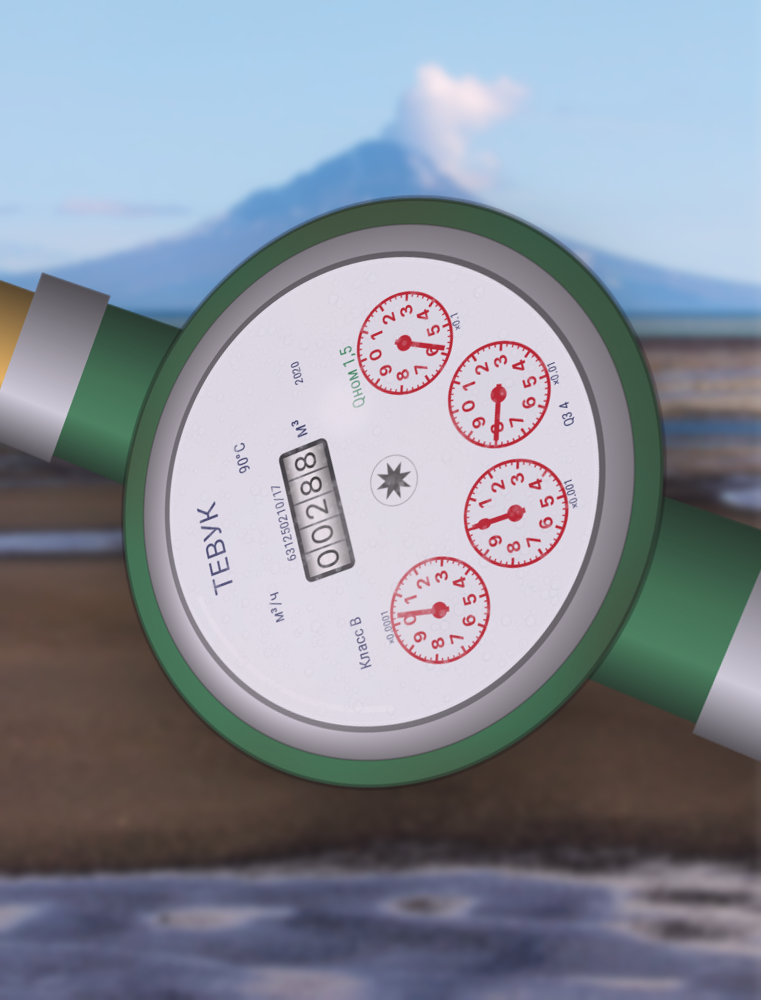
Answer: 288.5800 m³
